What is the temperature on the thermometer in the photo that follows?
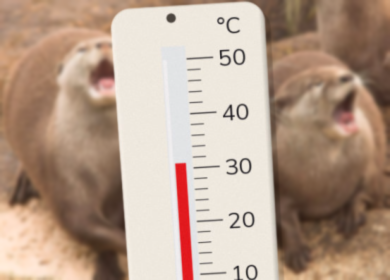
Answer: 31 °C
